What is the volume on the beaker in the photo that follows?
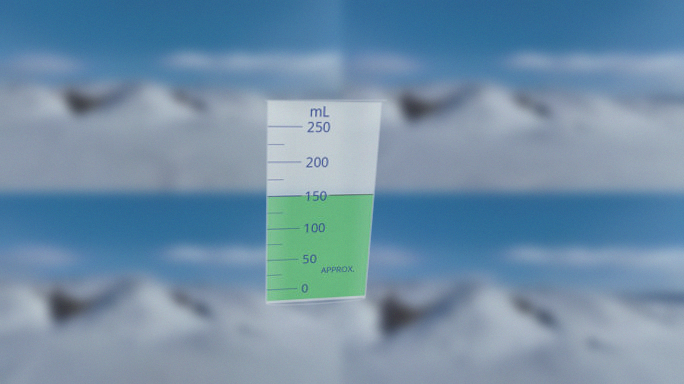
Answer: 150 mL
